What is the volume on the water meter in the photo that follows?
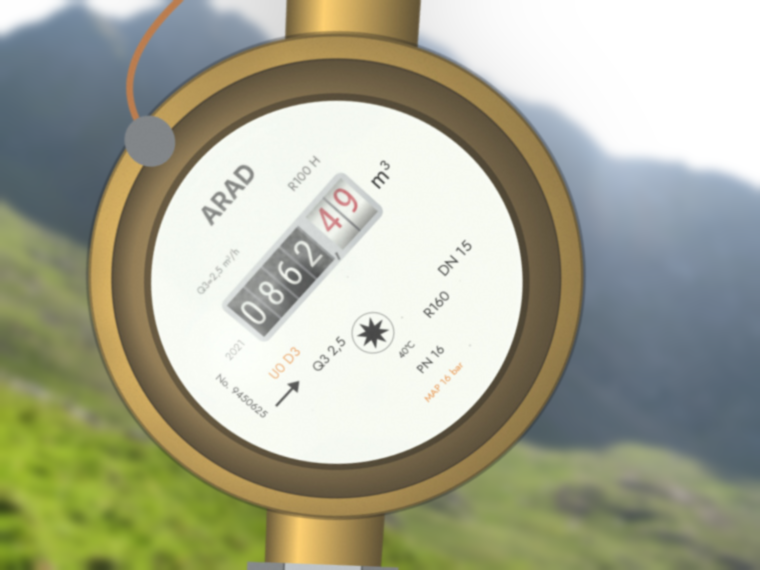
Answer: 862.49 m³
